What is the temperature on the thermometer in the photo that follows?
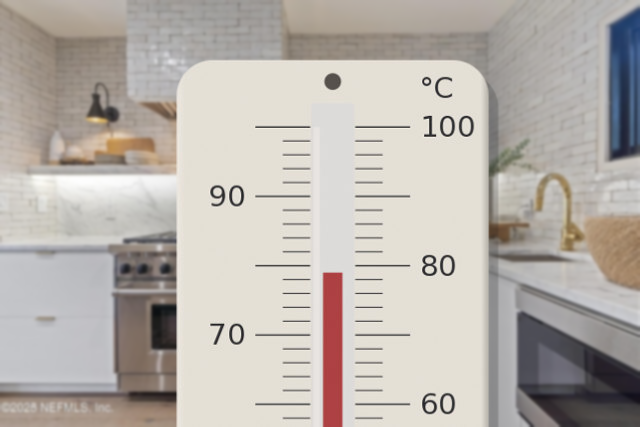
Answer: 79 °C
